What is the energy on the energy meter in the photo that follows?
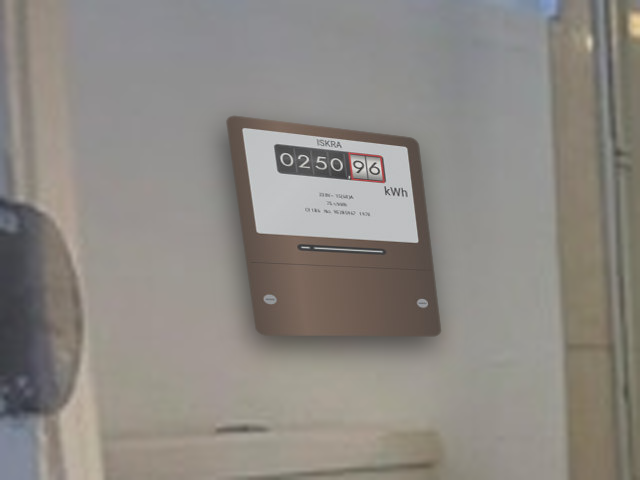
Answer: 250.96 kWh
